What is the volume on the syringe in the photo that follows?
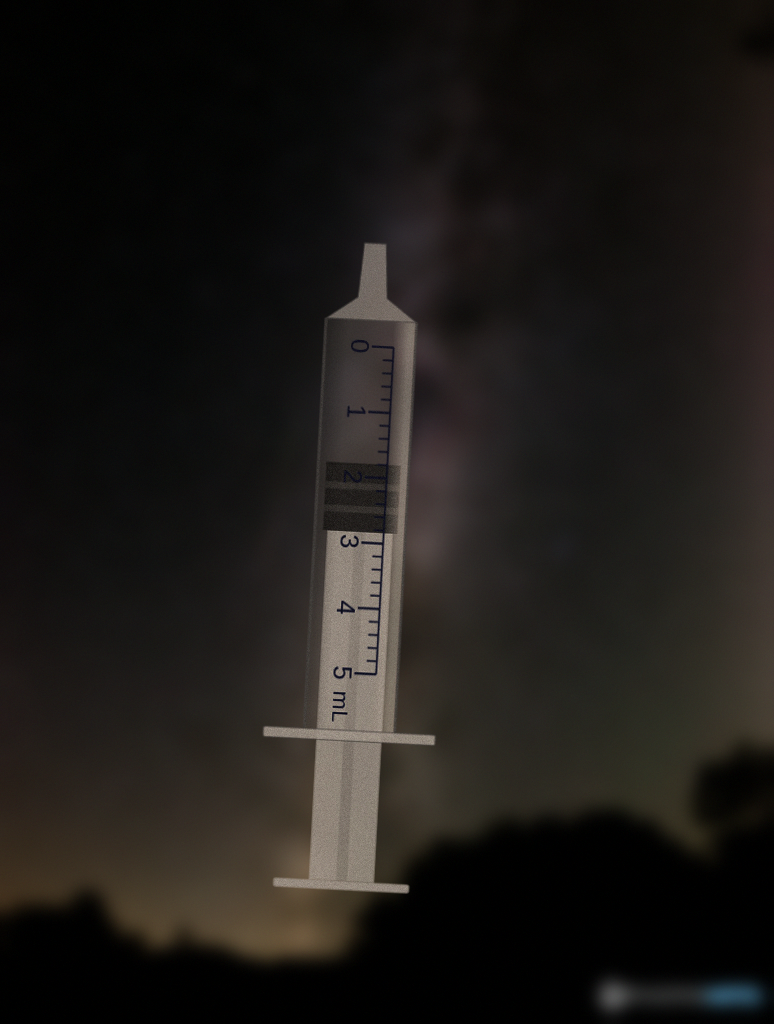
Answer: 1.8 mL
